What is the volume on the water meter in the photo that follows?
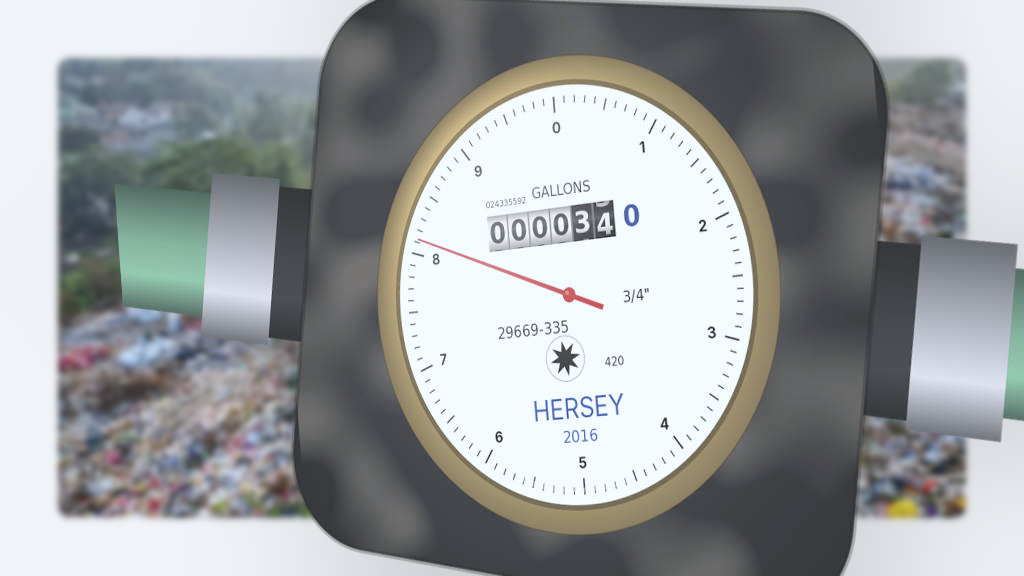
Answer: 338.1 gal
